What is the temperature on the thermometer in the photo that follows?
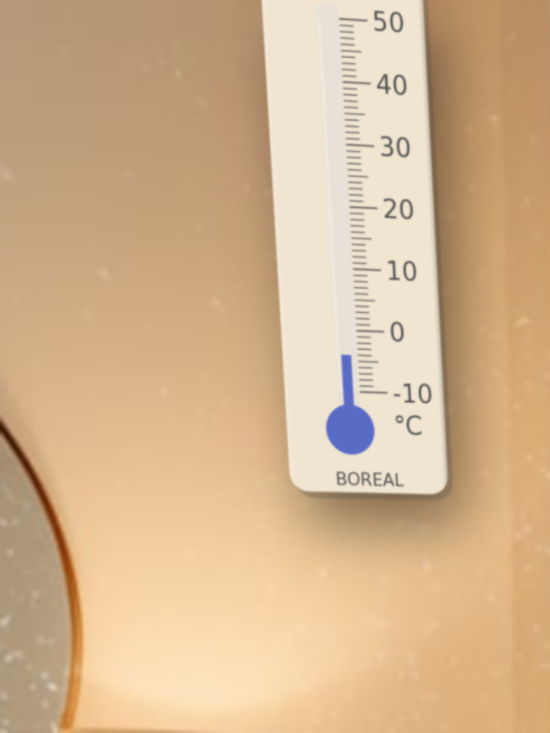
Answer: -4 °C
